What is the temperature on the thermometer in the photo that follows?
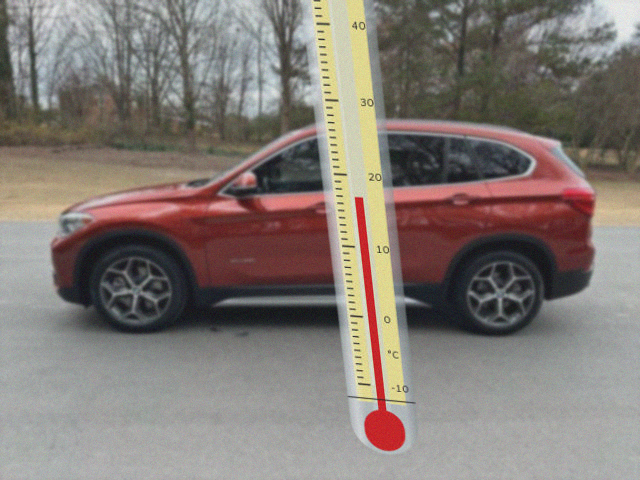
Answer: 17 °C
